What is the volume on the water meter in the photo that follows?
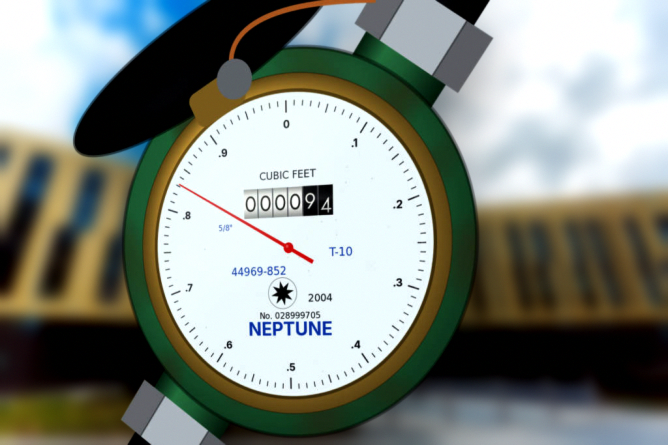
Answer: 93.83 ft³
